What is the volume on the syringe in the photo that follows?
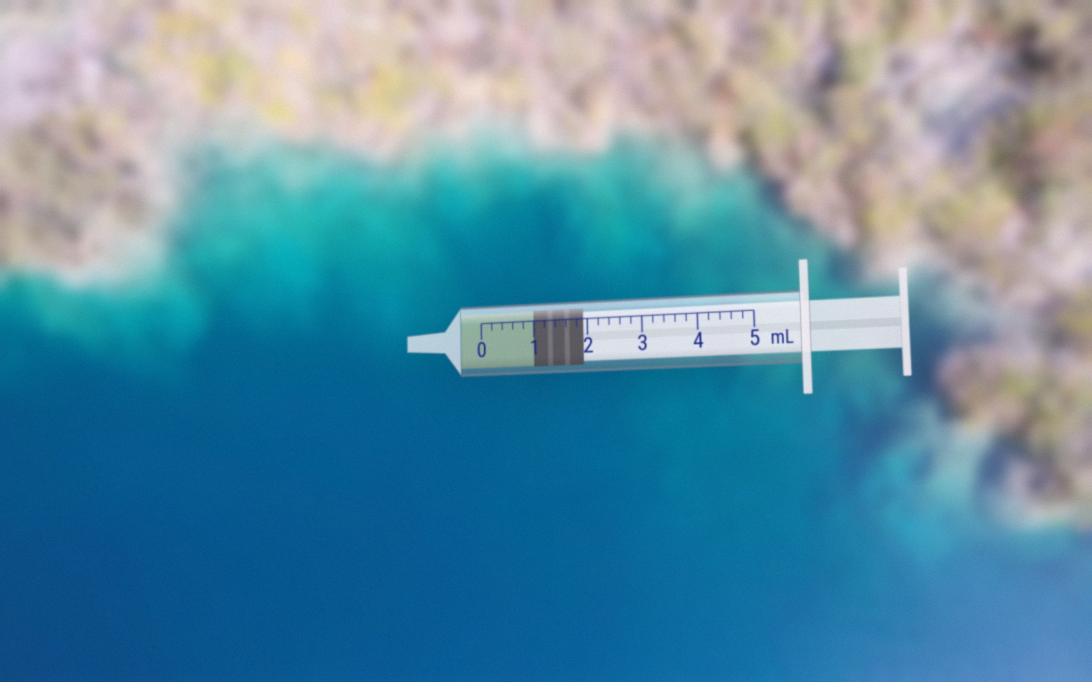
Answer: 1 mL
